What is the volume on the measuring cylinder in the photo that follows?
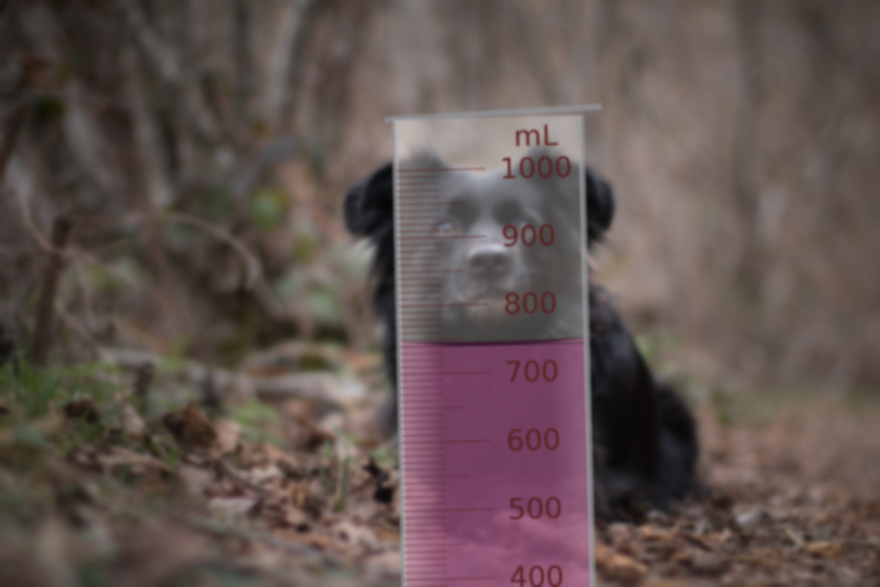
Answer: 740 mL
